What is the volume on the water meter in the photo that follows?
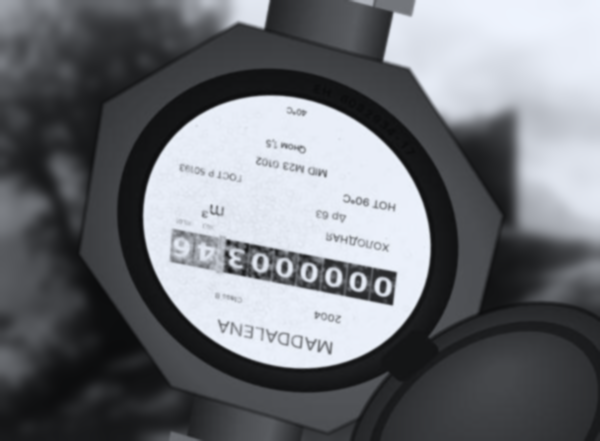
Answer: 3.46 m³
